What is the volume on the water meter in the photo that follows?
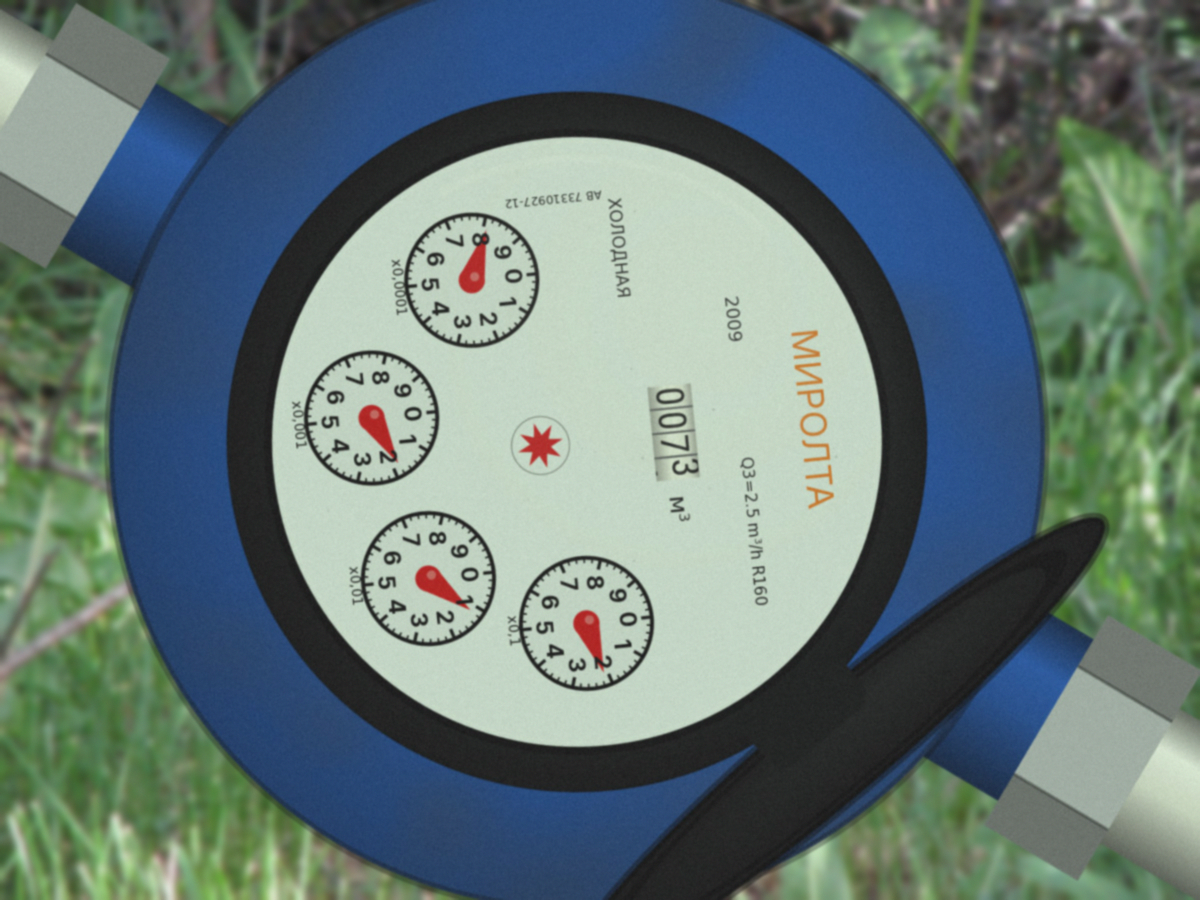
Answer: 73.2118 m³
